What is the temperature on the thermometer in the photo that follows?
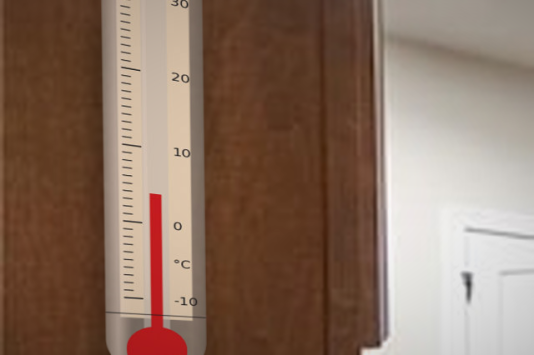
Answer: 4 °C
